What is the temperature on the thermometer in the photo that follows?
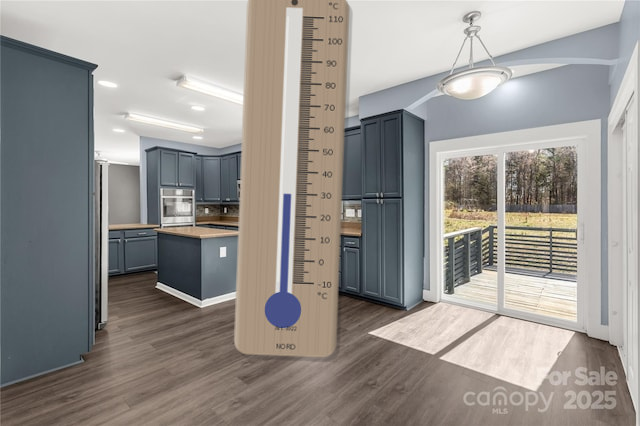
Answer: 30 °C
